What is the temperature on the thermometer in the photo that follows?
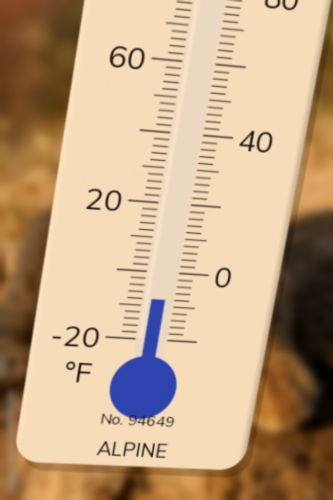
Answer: -8 °F
